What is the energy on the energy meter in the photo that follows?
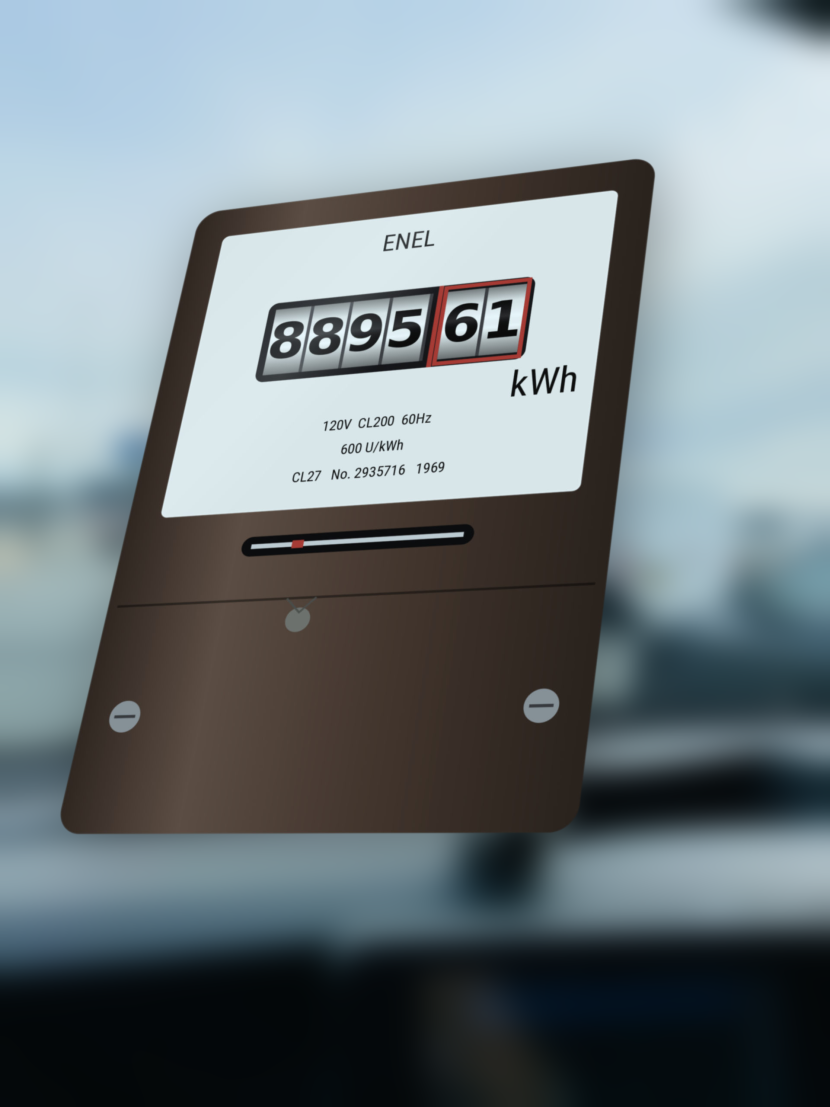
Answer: 8895.61 kWh
